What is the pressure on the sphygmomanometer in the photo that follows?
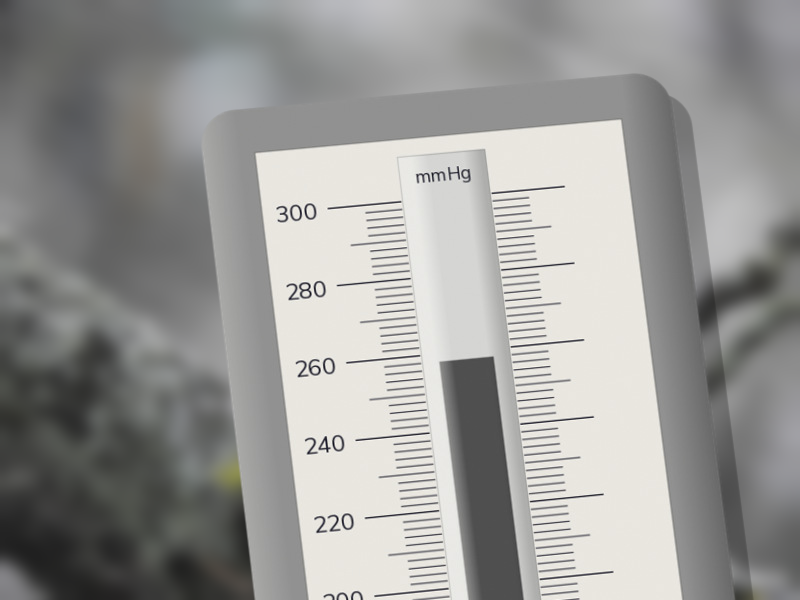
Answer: 258 mmHg
